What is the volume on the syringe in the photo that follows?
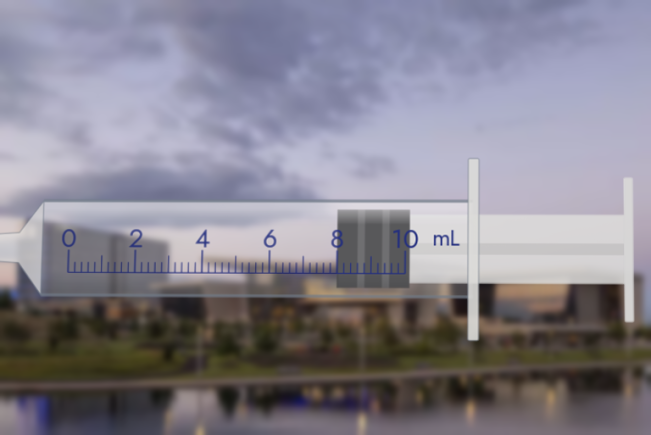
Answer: 8 mL
